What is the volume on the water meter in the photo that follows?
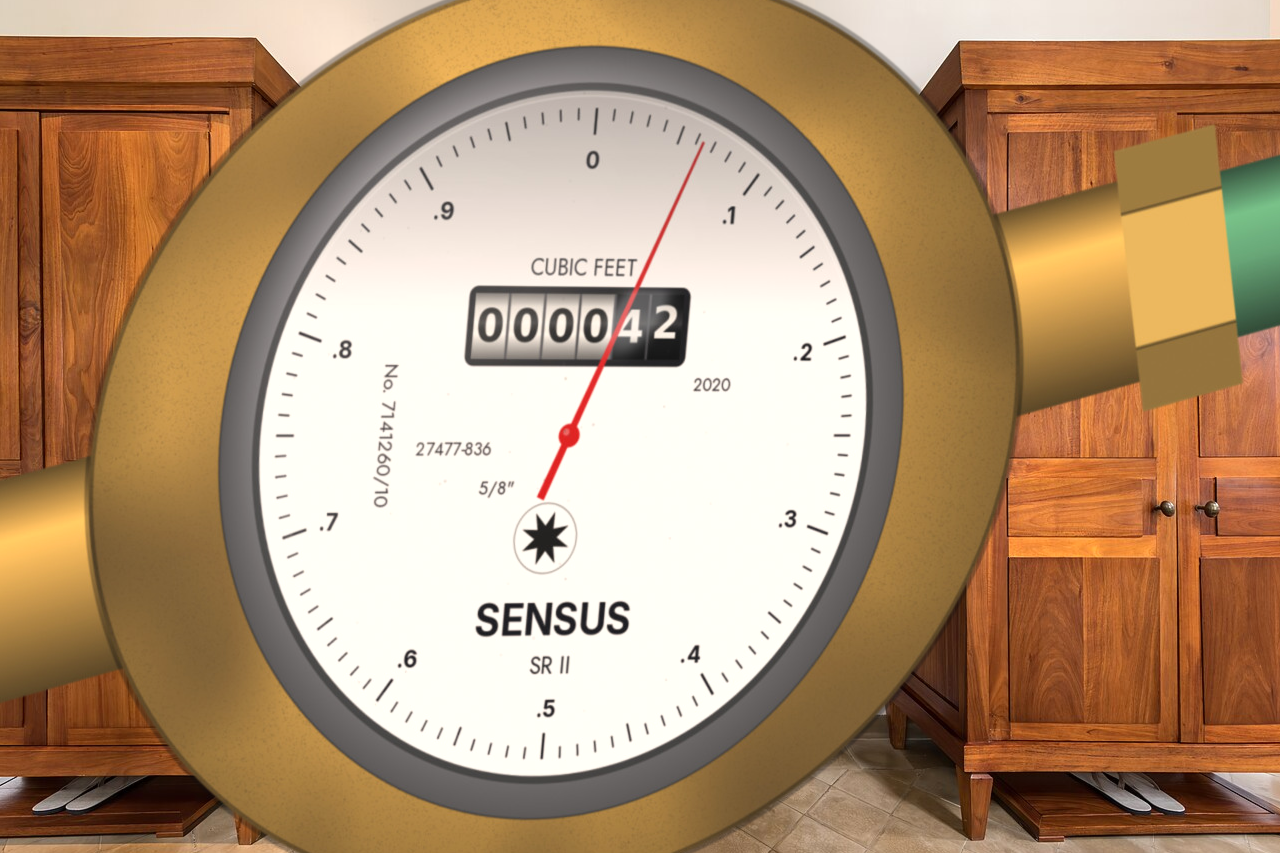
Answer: 42.06 ft³
